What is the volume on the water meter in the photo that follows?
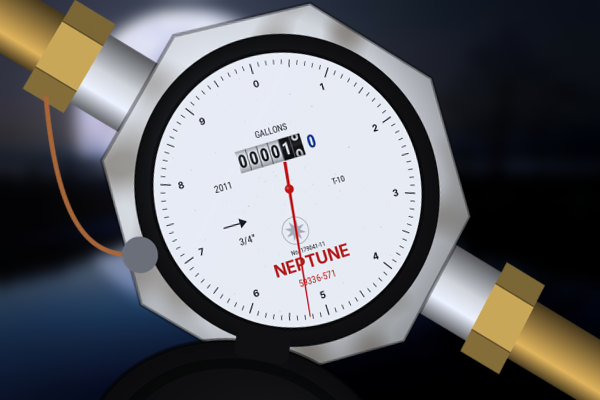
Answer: 185.2 gal
